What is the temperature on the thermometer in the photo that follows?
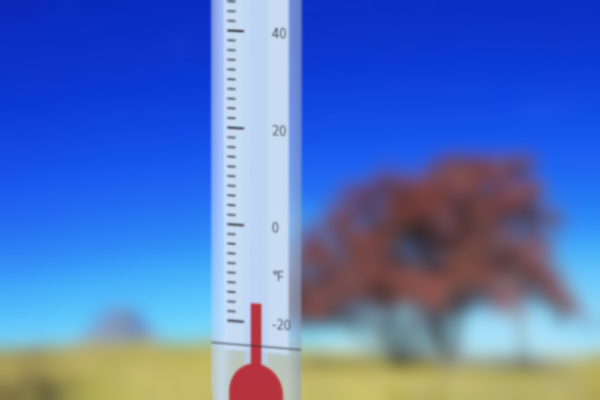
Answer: -16 °F
